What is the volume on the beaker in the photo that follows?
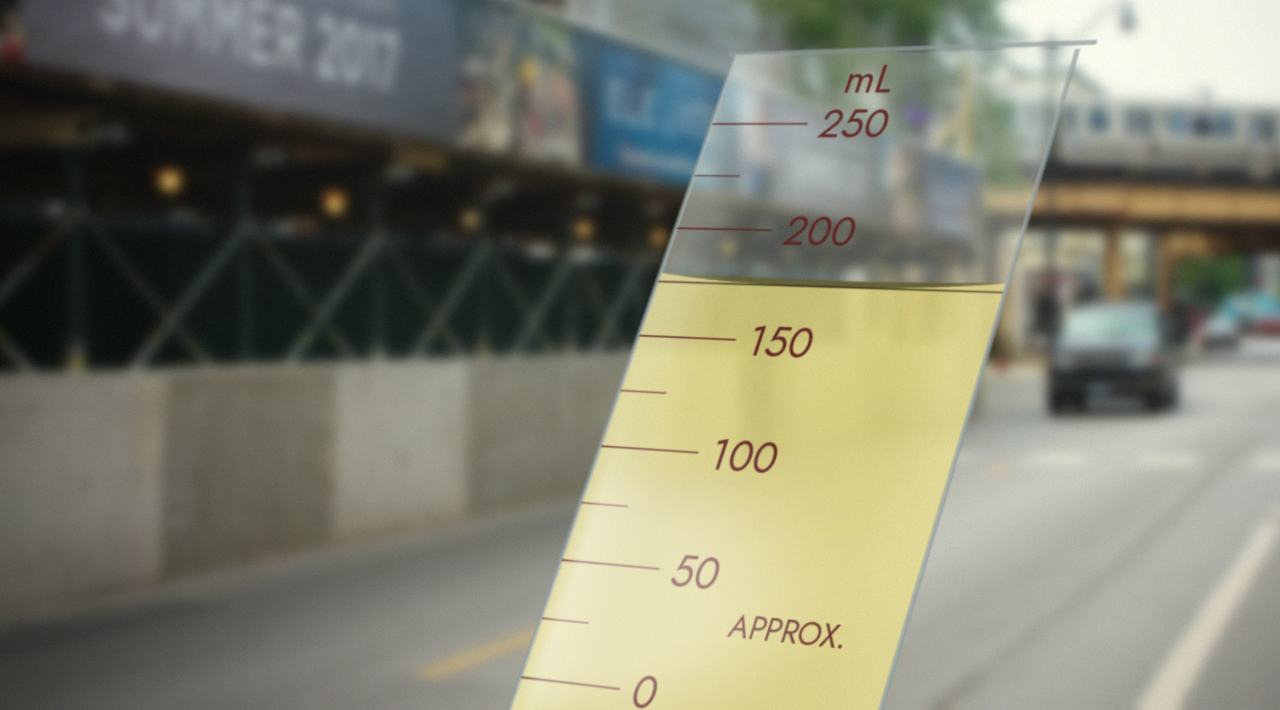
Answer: 175 mL
